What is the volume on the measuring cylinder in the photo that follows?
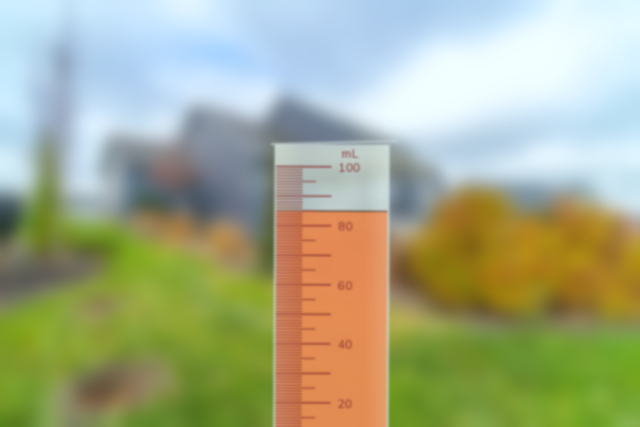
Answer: 85 mL
